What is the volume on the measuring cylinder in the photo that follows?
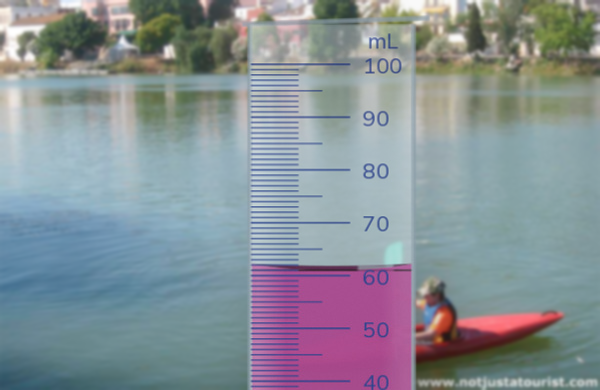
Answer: 61 mL
